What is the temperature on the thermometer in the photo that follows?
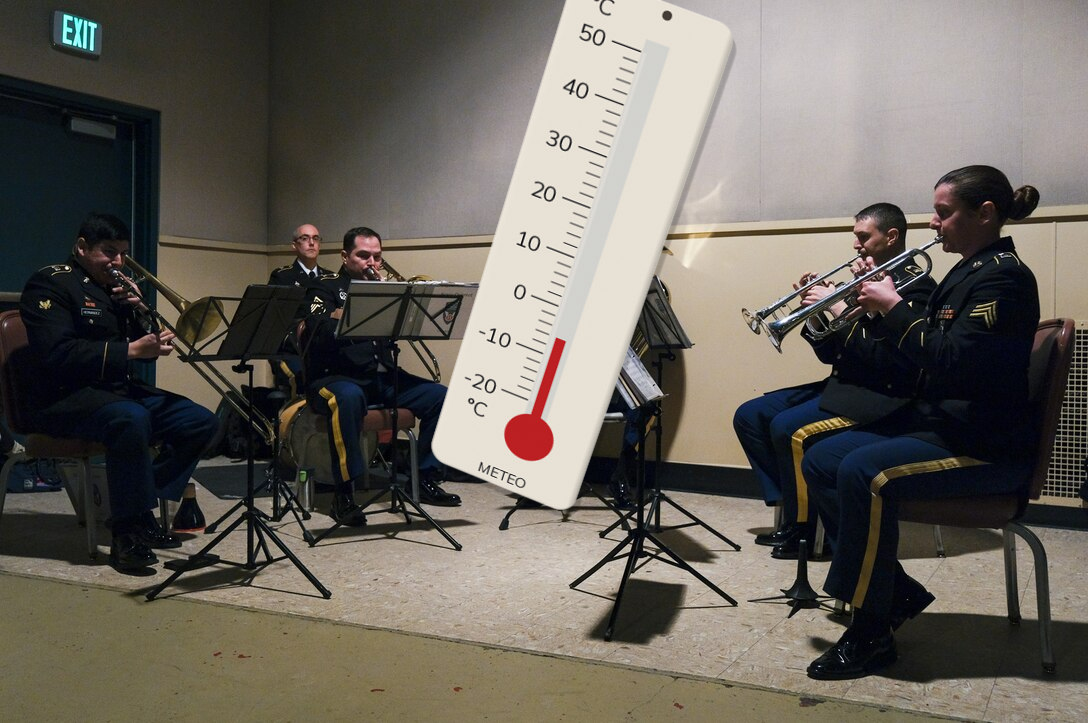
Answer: -6 °C
